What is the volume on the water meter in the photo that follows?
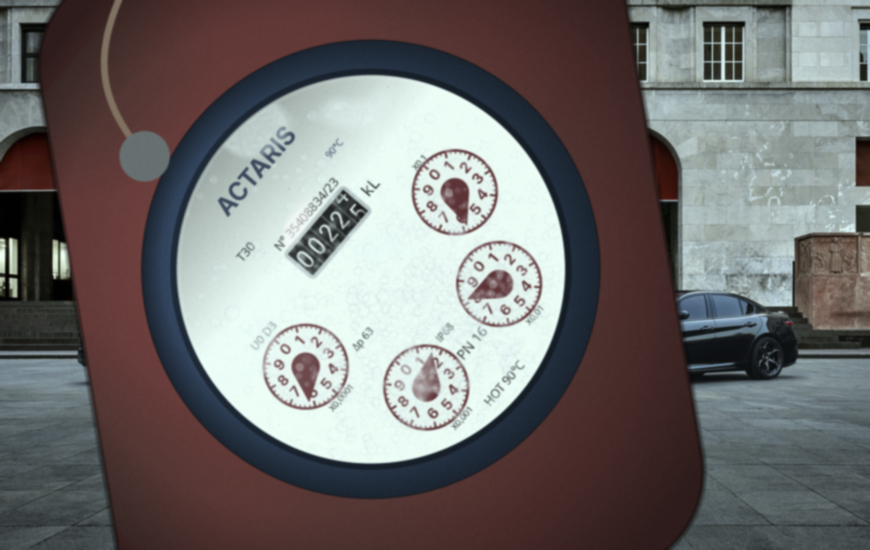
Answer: 224.5816 kL
